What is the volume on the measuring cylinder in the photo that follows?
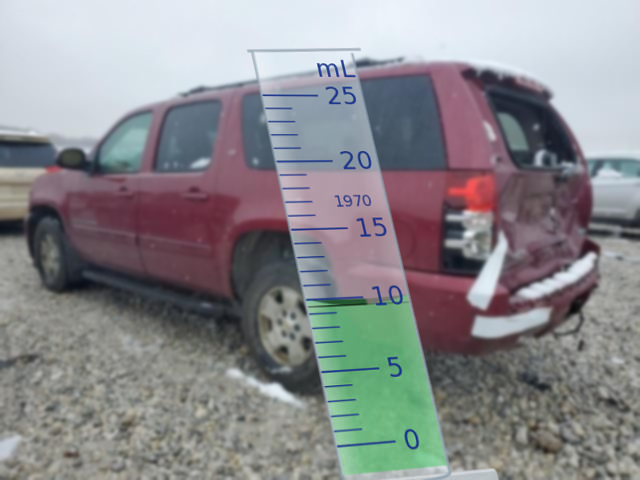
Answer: 9.5 mL
